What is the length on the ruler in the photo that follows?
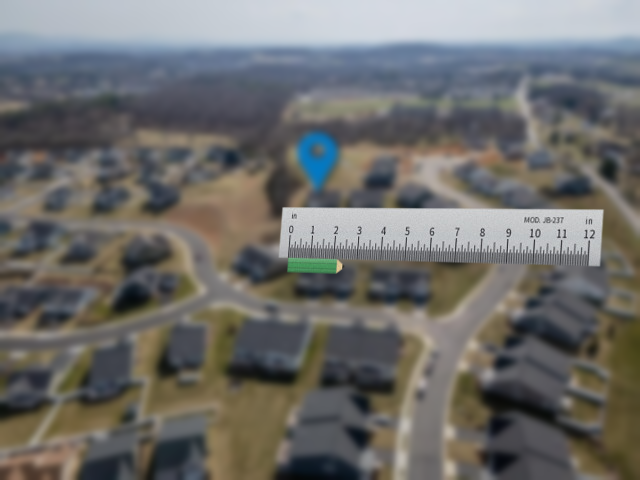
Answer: 2.5 in
